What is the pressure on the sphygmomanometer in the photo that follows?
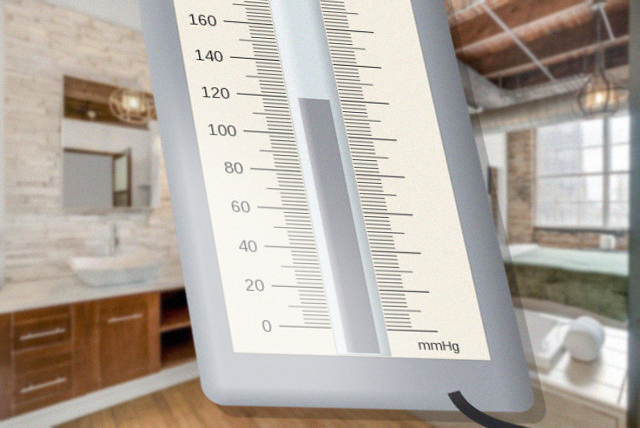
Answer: 120 mmHg
